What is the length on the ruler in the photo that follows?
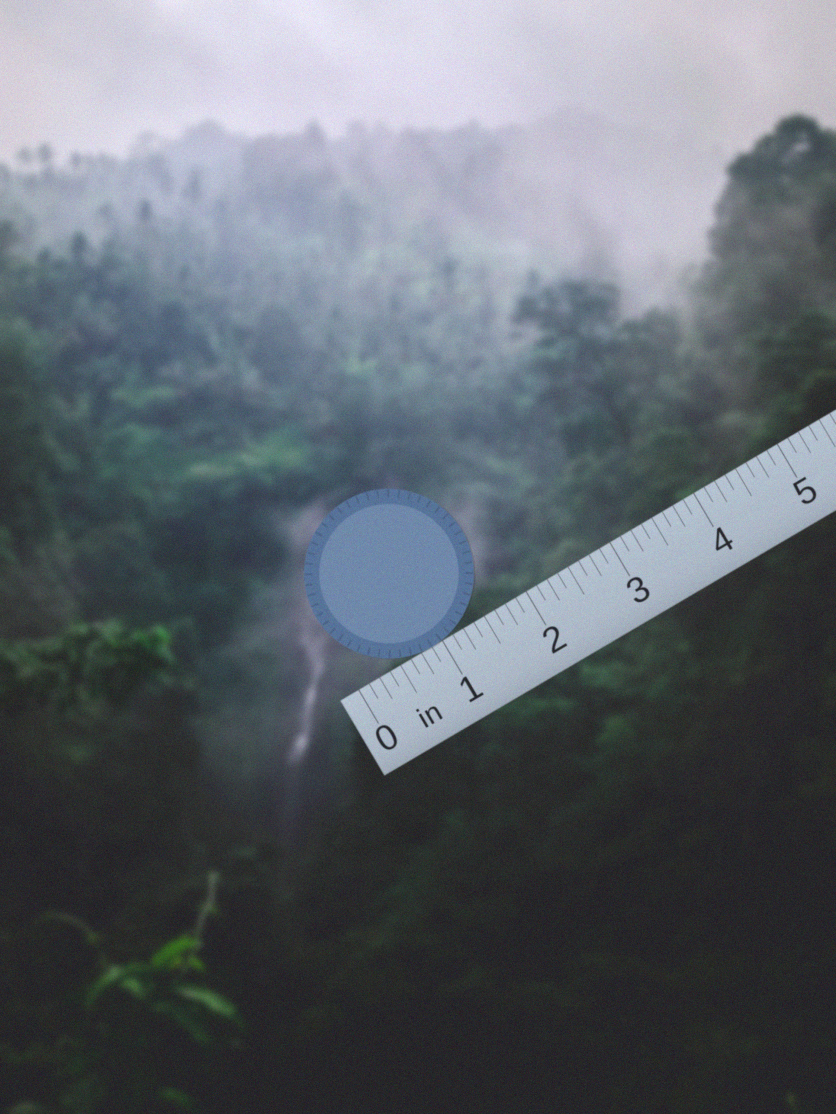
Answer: 1.75 in
